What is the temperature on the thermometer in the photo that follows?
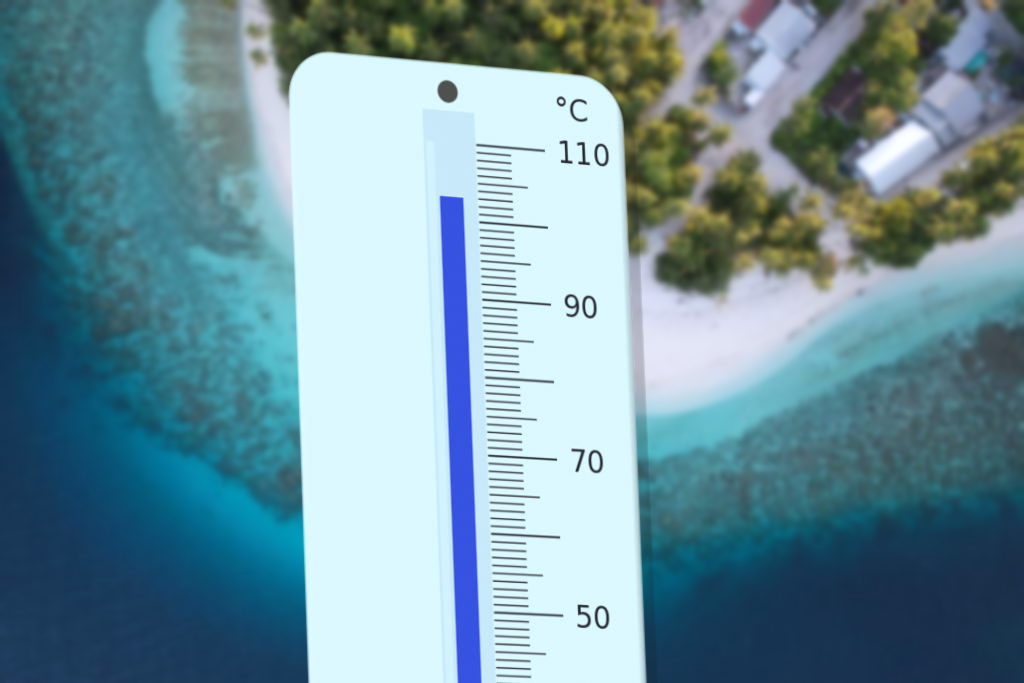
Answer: 103 °C
